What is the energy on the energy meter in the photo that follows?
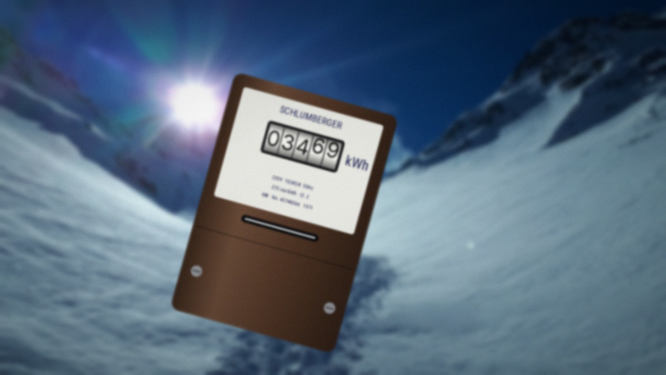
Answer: 3469 kWh
